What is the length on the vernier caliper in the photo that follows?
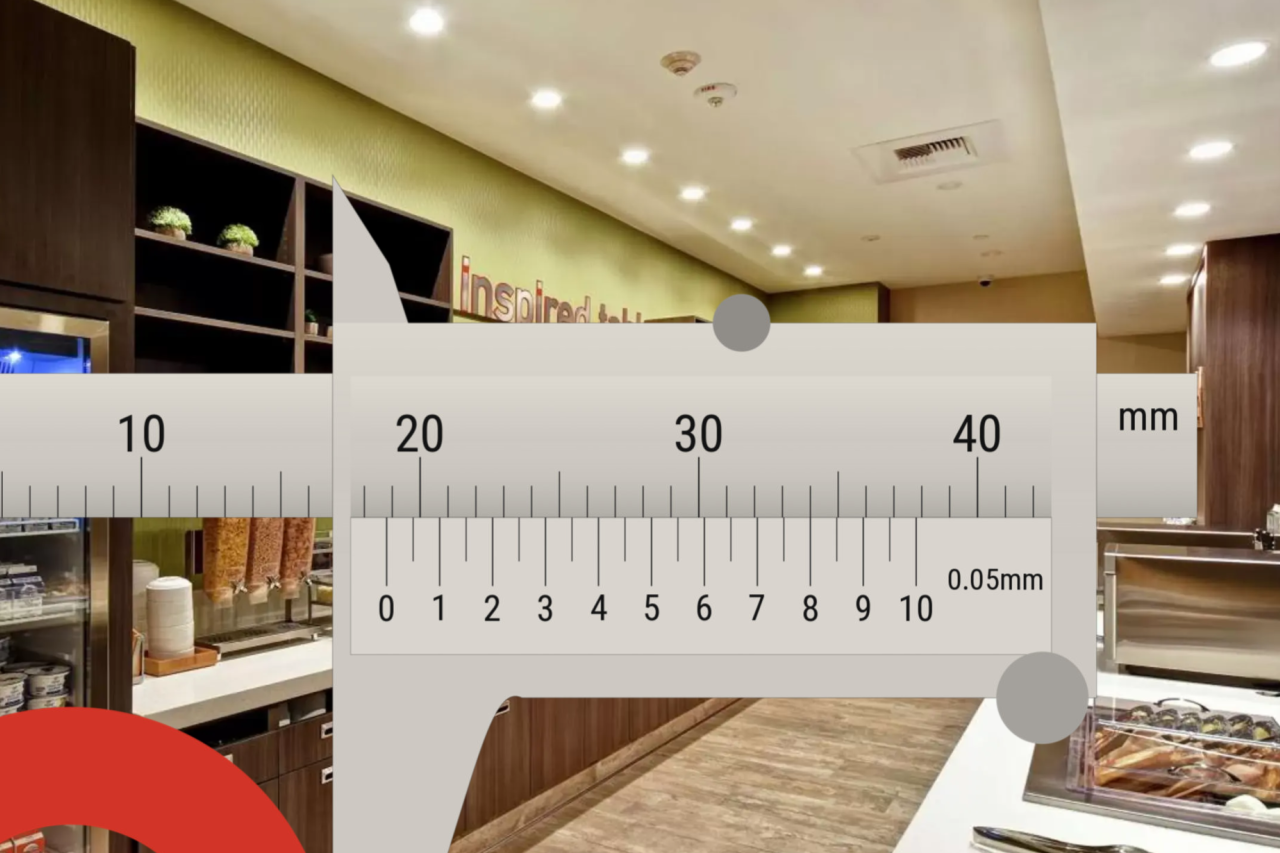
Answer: 18.80 mm
